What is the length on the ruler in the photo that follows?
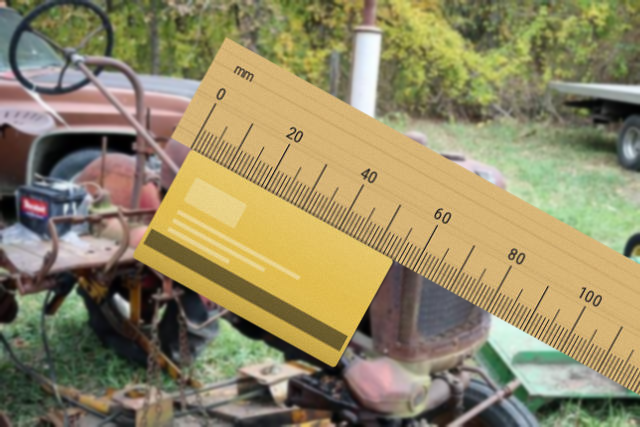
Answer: 55 mm
